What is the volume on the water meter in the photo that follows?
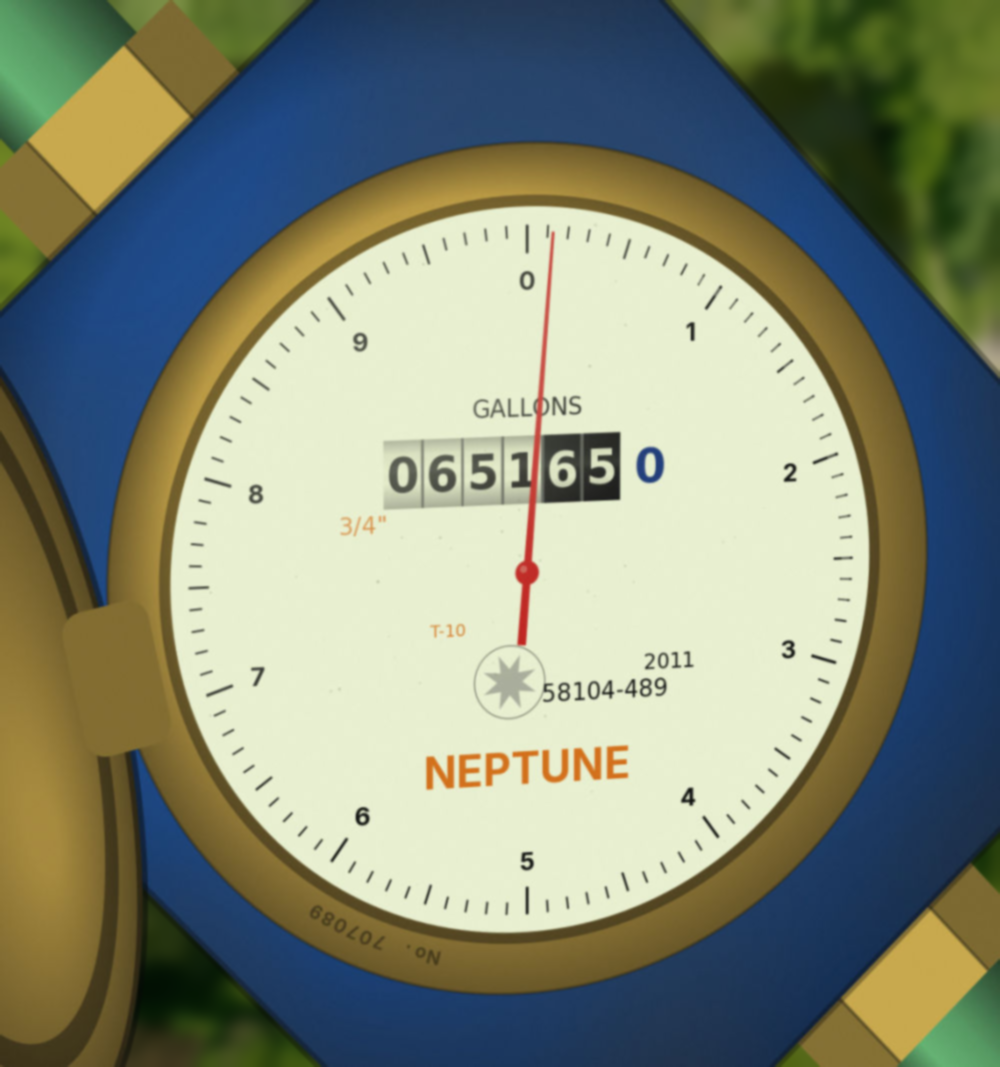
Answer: 651650.1 gal
